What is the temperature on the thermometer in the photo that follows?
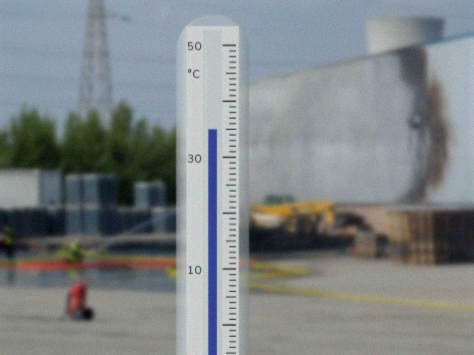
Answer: 35 °C
